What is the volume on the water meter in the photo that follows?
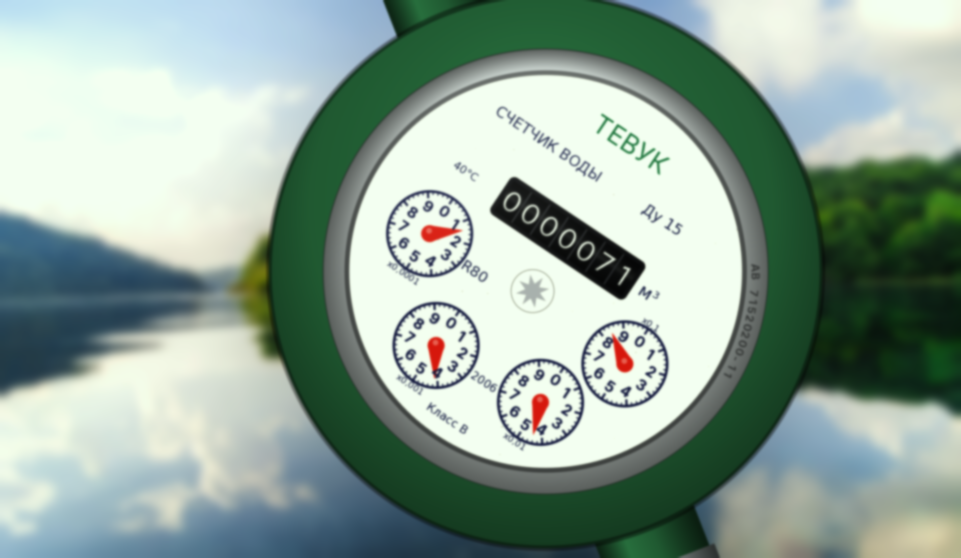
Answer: 71.8441 m³
